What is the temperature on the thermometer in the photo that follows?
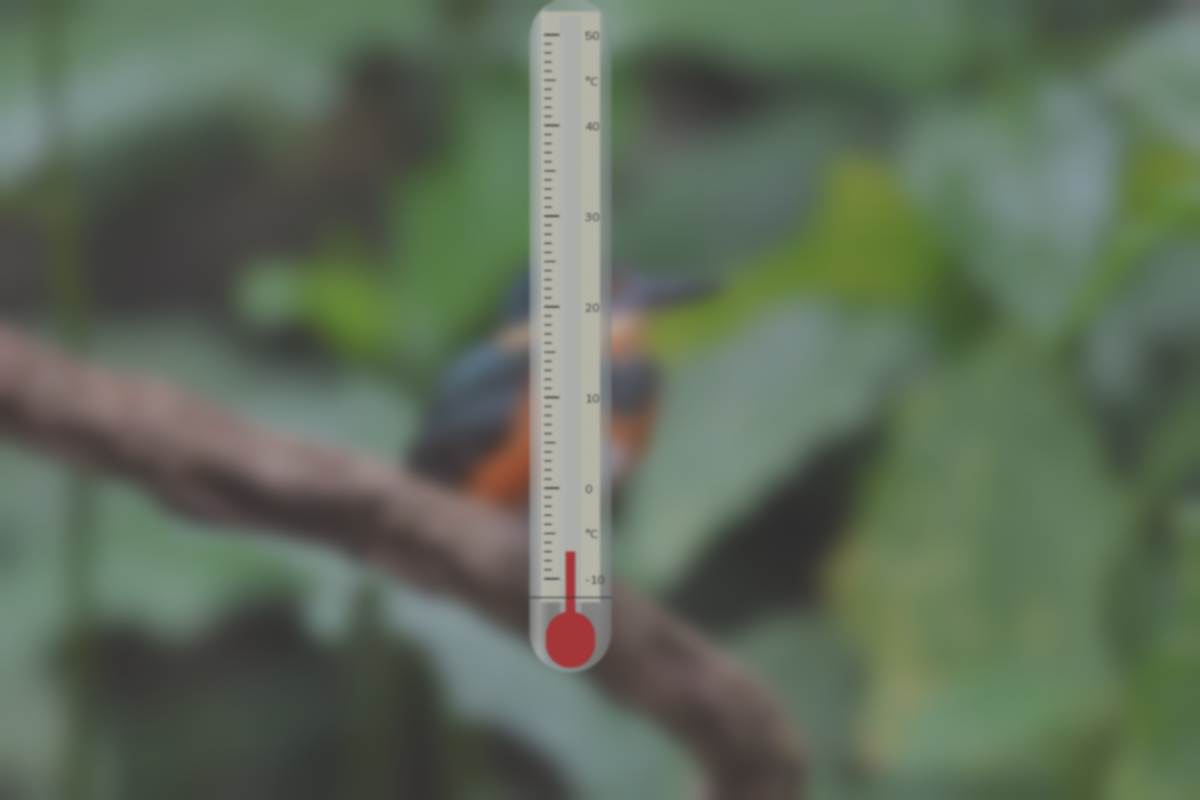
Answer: -7 °C
